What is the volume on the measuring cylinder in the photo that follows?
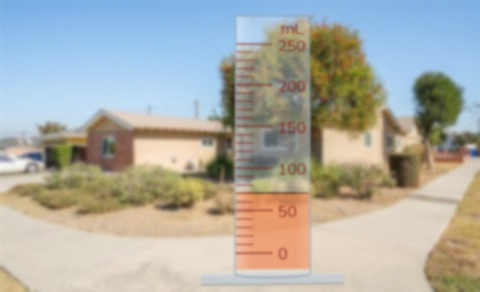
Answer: 70 mL
